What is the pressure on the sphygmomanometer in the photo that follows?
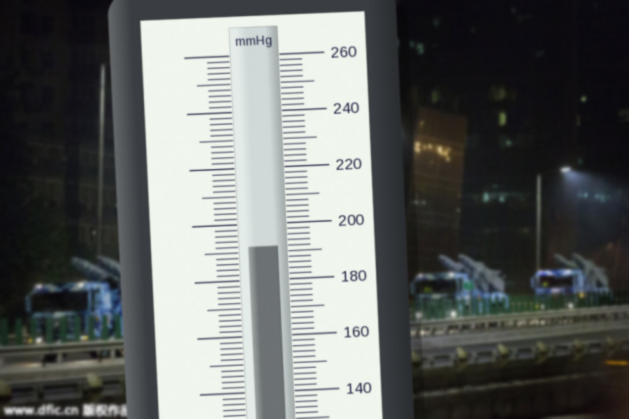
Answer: 192 mmHg
